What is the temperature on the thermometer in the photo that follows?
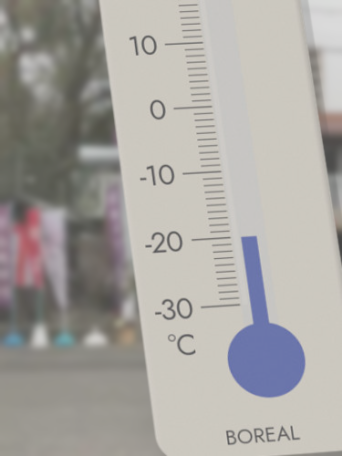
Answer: -20 °C
